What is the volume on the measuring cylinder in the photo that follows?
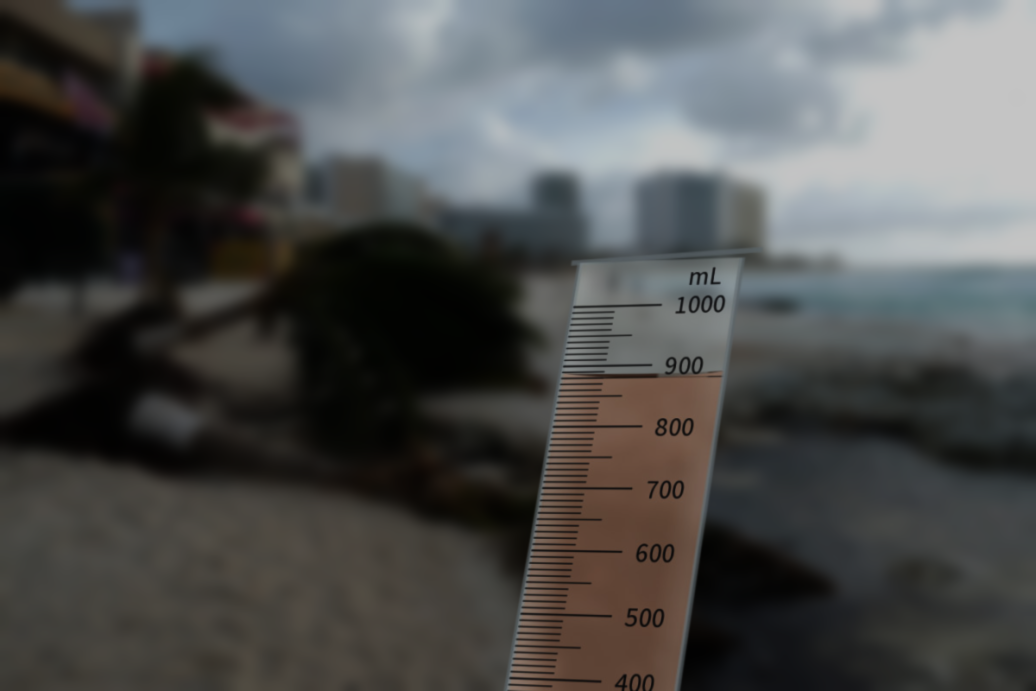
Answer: 880 mL
